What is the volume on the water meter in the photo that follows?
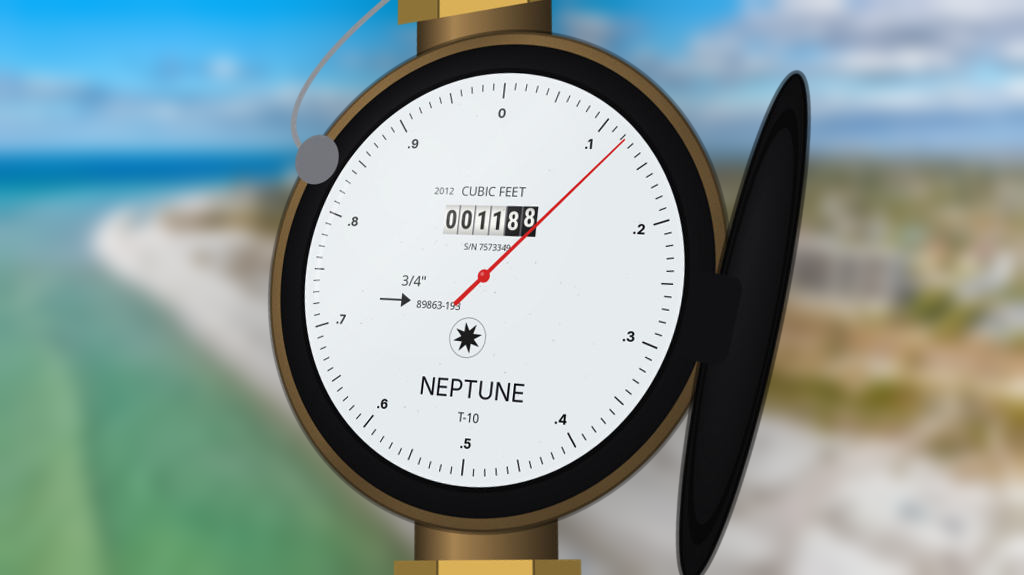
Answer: 1188.12 ft³
